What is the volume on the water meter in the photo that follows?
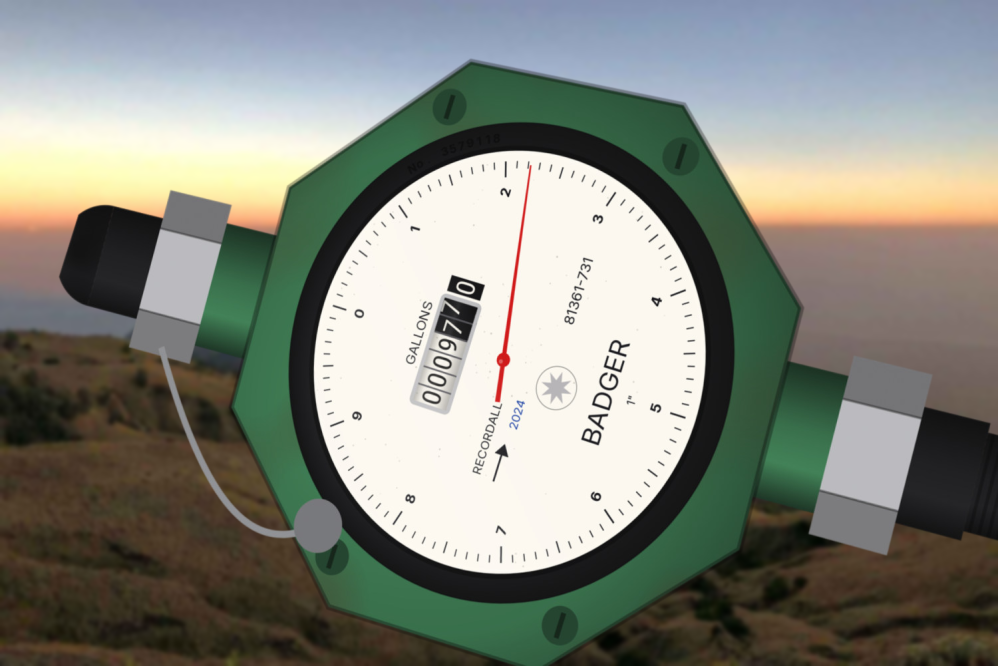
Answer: 9772.2 gal
